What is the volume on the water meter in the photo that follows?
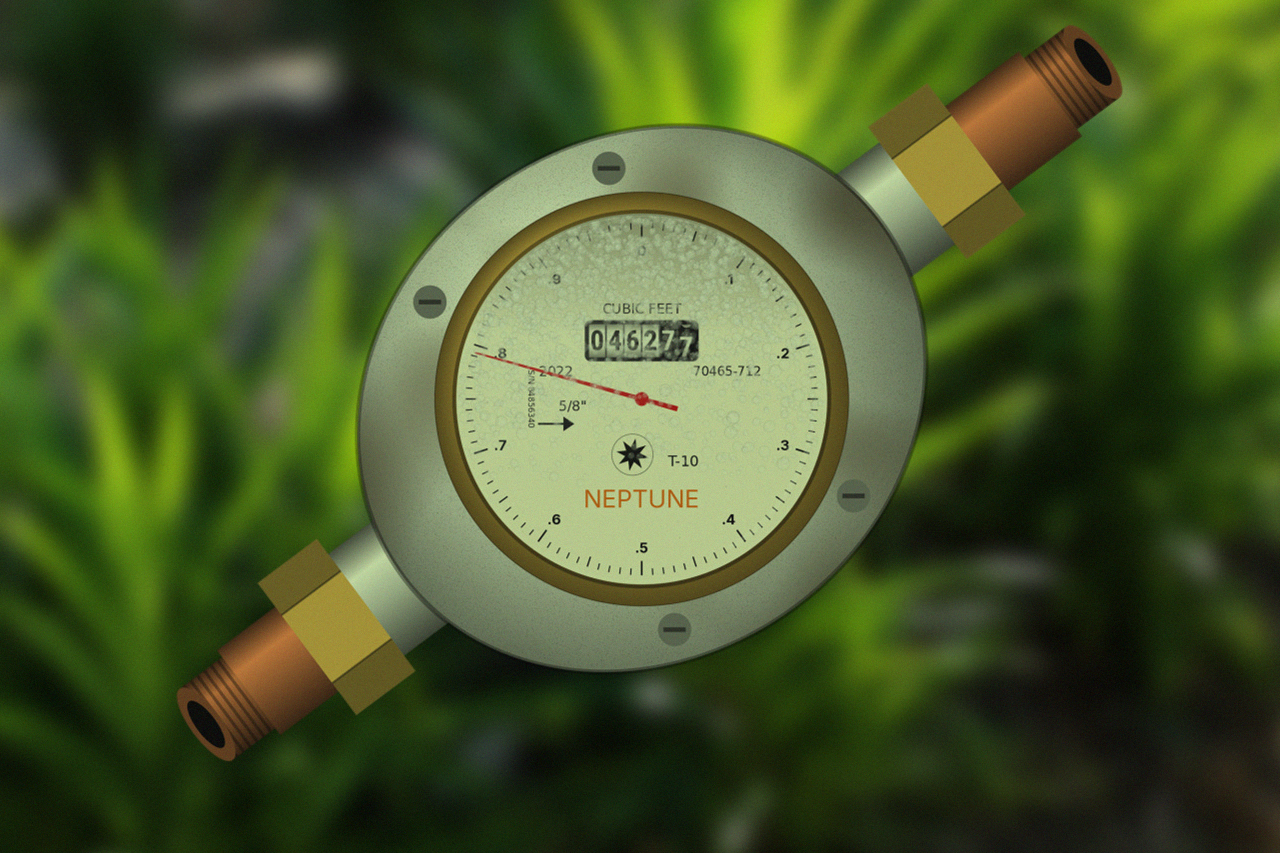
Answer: 46276.79 ft³
